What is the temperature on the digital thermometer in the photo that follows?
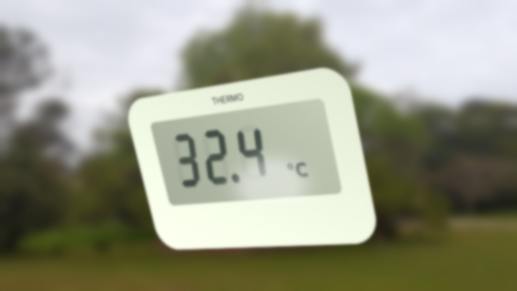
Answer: 32.4 °C
